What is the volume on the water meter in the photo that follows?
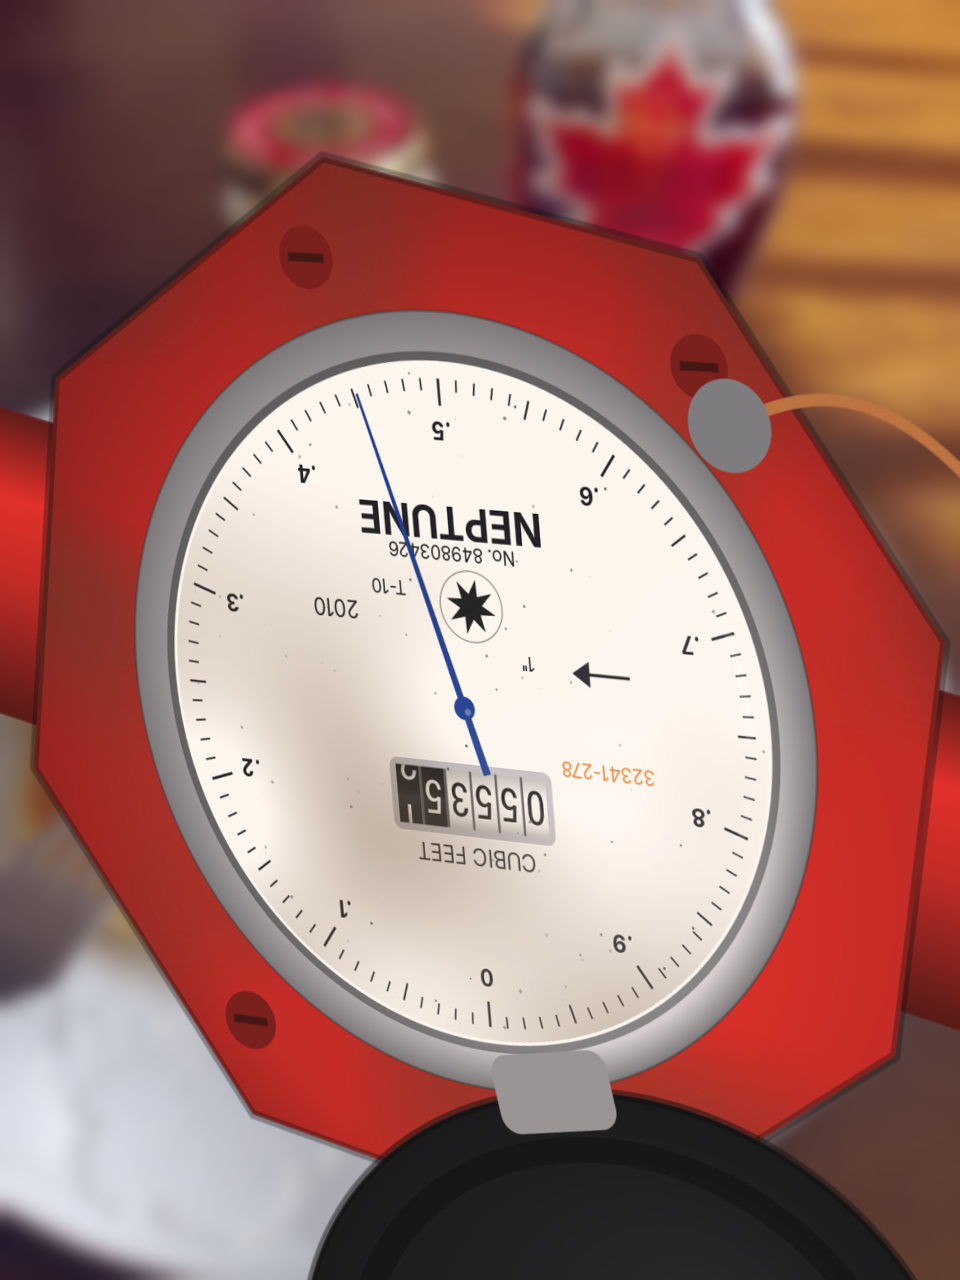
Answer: 55351.45 ft³
